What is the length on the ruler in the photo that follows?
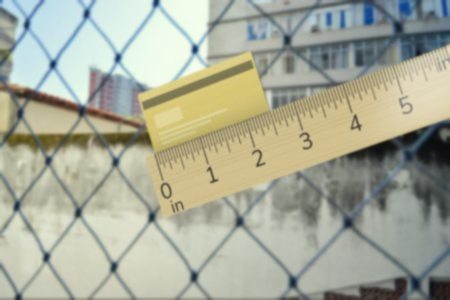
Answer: 2.5 in
